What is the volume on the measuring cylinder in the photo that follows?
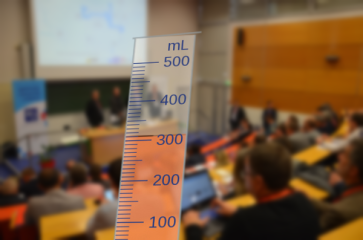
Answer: 310 mL
